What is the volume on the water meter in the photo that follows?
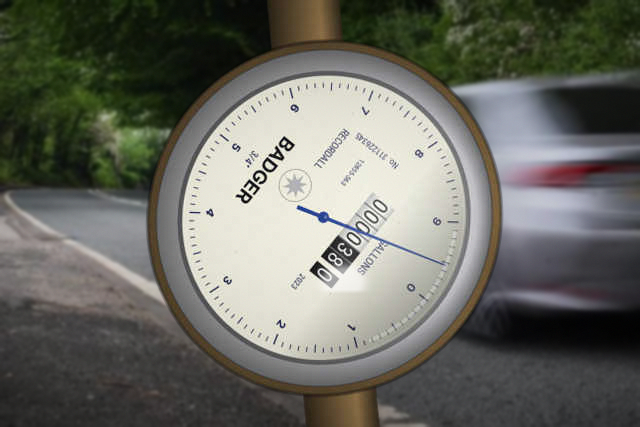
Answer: 379.5 gal
